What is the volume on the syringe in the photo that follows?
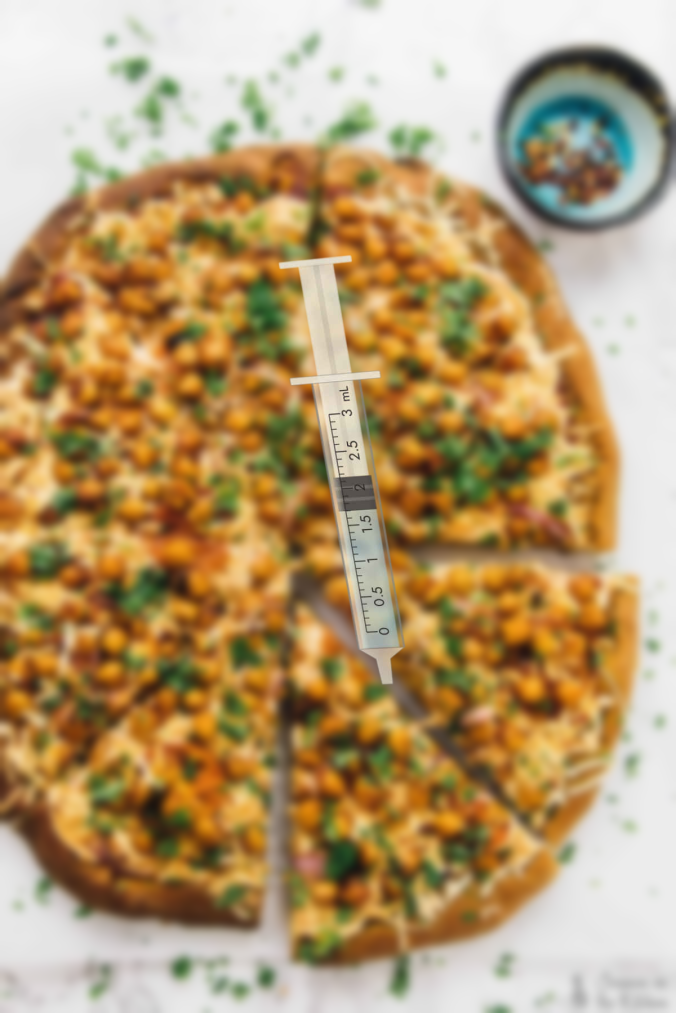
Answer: 1.7 mL
